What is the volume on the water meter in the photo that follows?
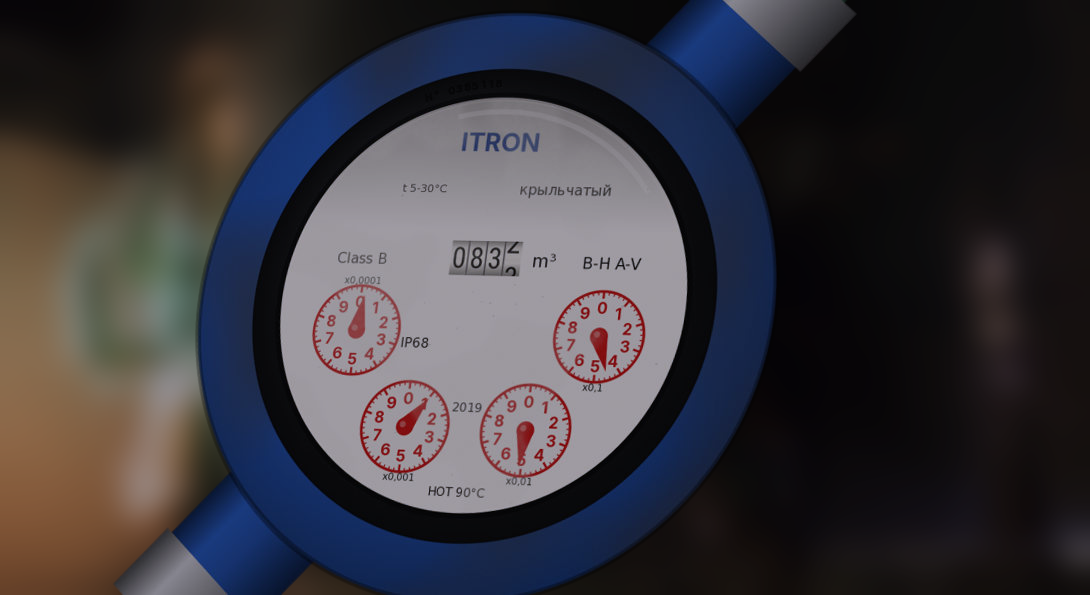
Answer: 832.4510 m³
